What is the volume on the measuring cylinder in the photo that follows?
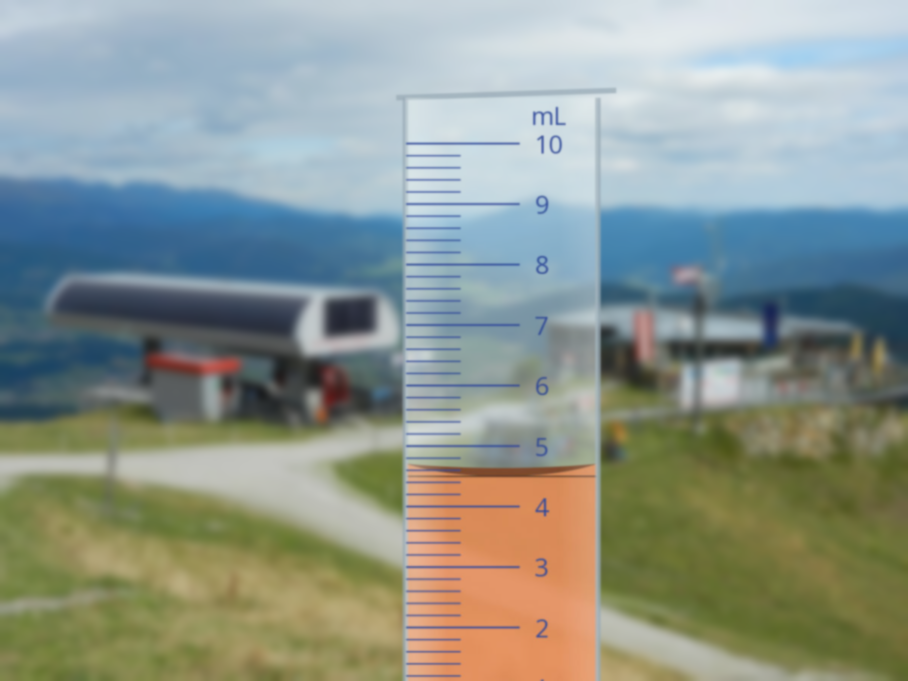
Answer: 4.5 mL
